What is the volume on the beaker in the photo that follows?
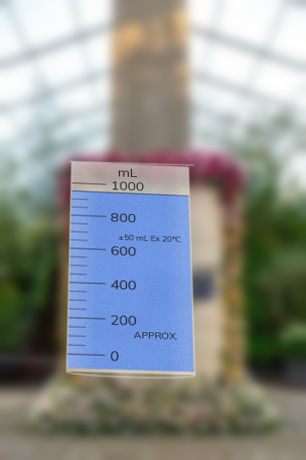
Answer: 950 mL
